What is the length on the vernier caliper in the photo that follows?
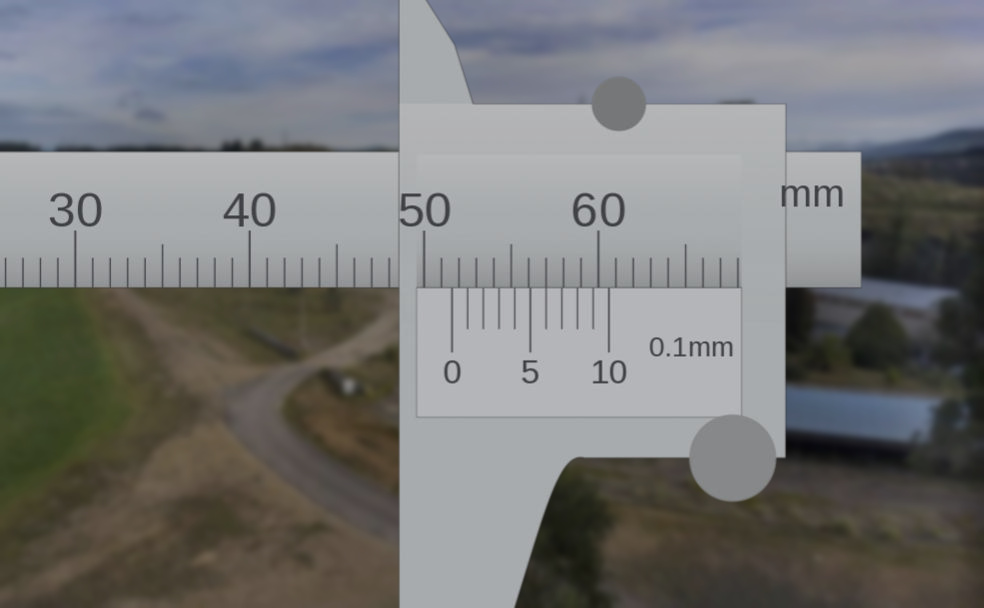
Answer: 51.6 mm
